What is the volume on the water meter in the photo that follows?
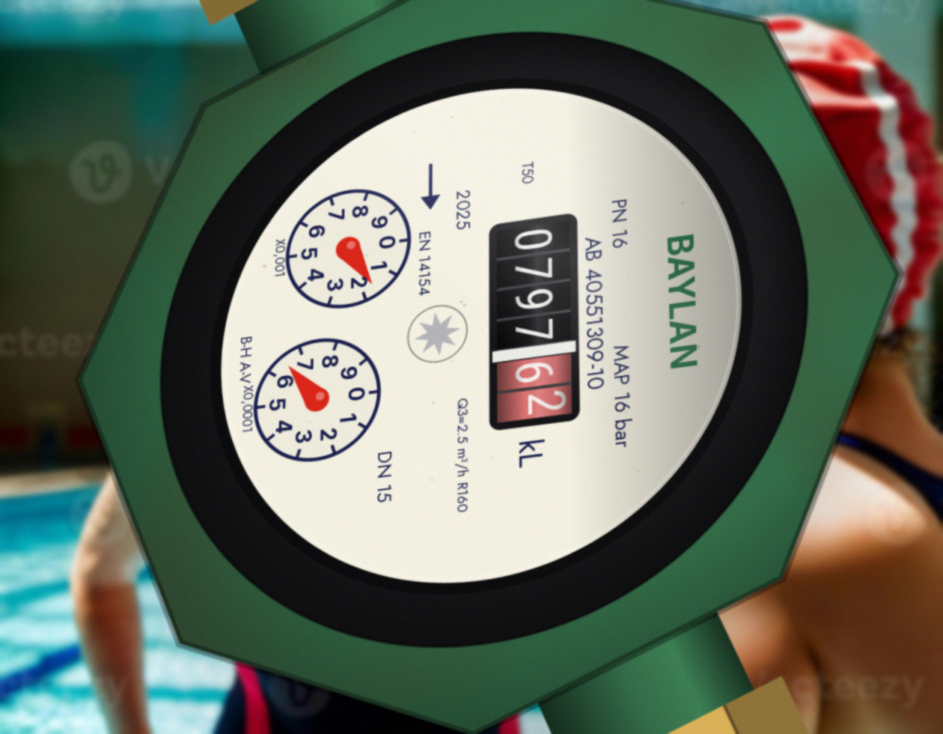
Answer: 797.6216 kL
